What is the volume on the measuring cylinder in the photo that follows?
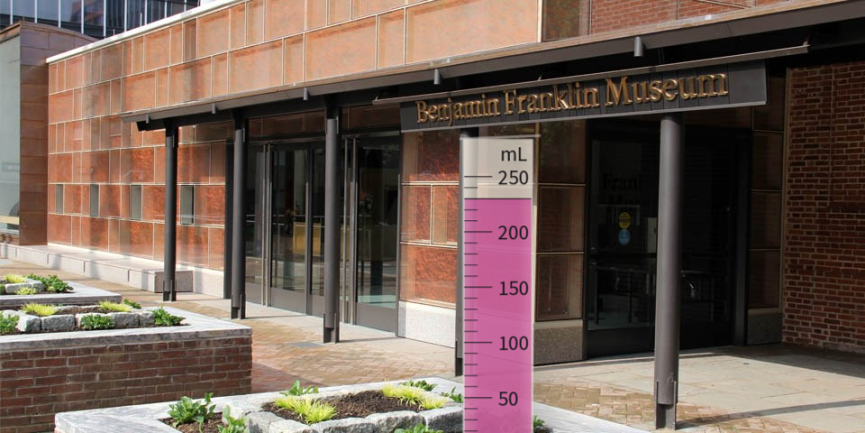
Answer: 230 mL
